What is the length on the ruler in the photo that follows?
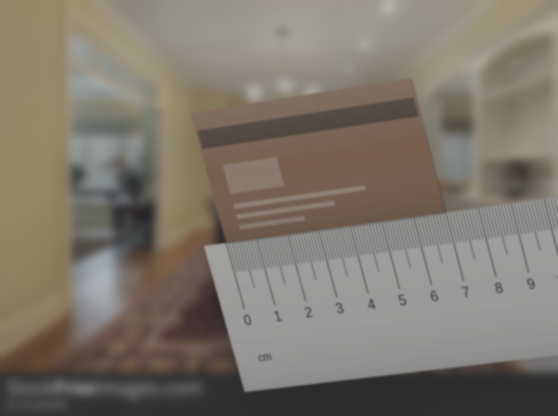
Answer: 7 cm
